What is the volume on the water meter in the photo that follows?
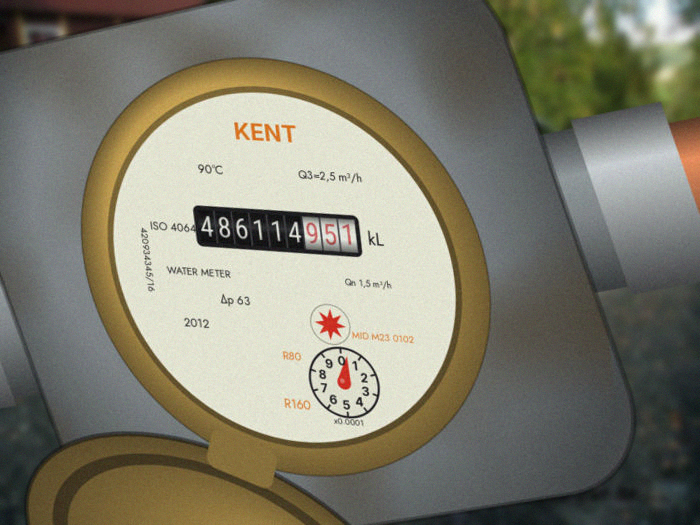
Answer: 486114.9510 kL
